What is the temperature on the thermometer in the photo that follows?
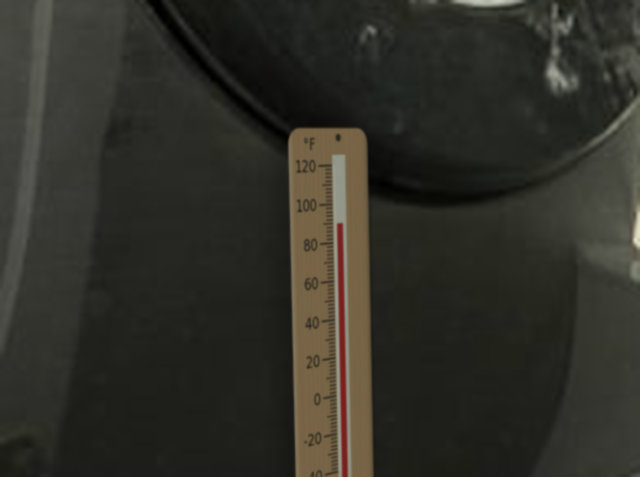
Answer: 90 °F
